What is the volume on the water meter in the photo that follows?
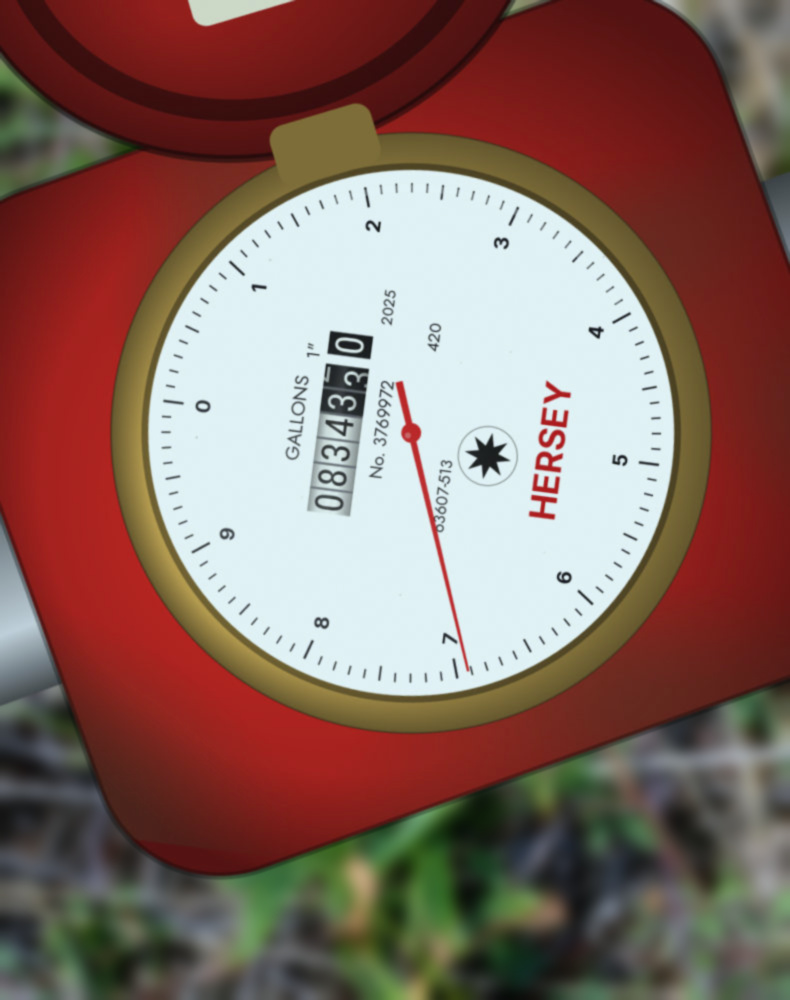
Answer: 834326.9 gal
